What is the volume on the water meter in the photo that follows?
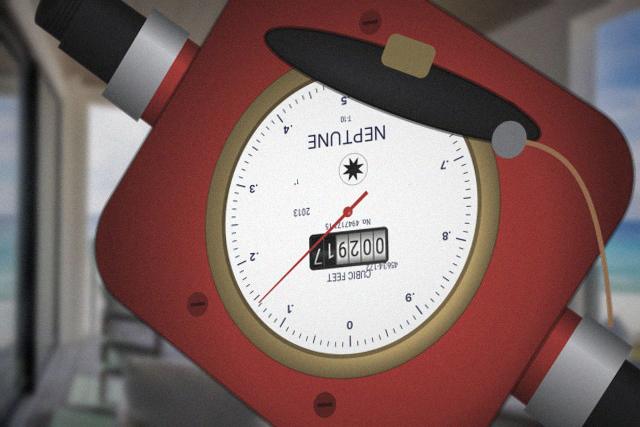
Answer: 2917.14 ft³
